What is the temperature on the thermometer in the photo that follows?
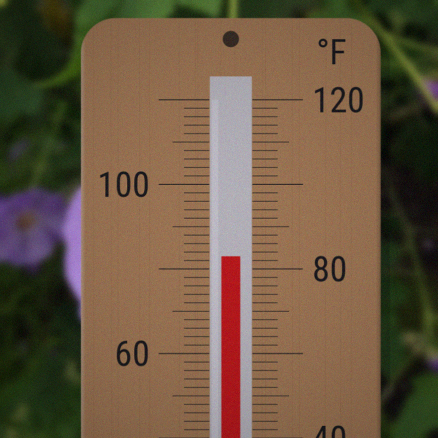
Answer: 83 °F
